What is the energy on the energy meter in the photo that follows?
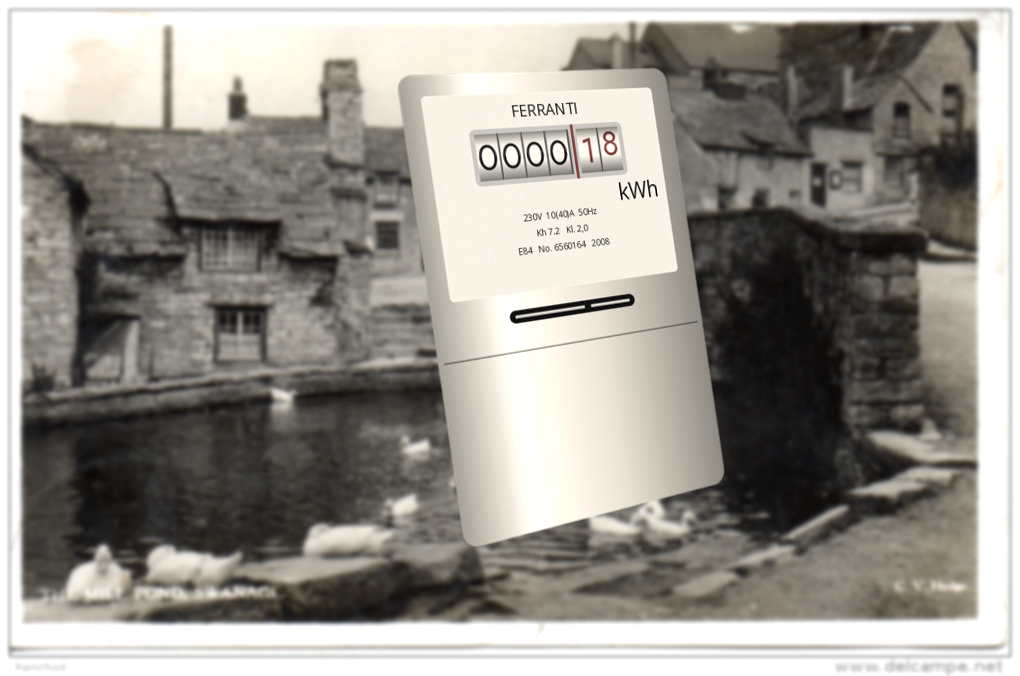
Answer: 0.18 kWh
